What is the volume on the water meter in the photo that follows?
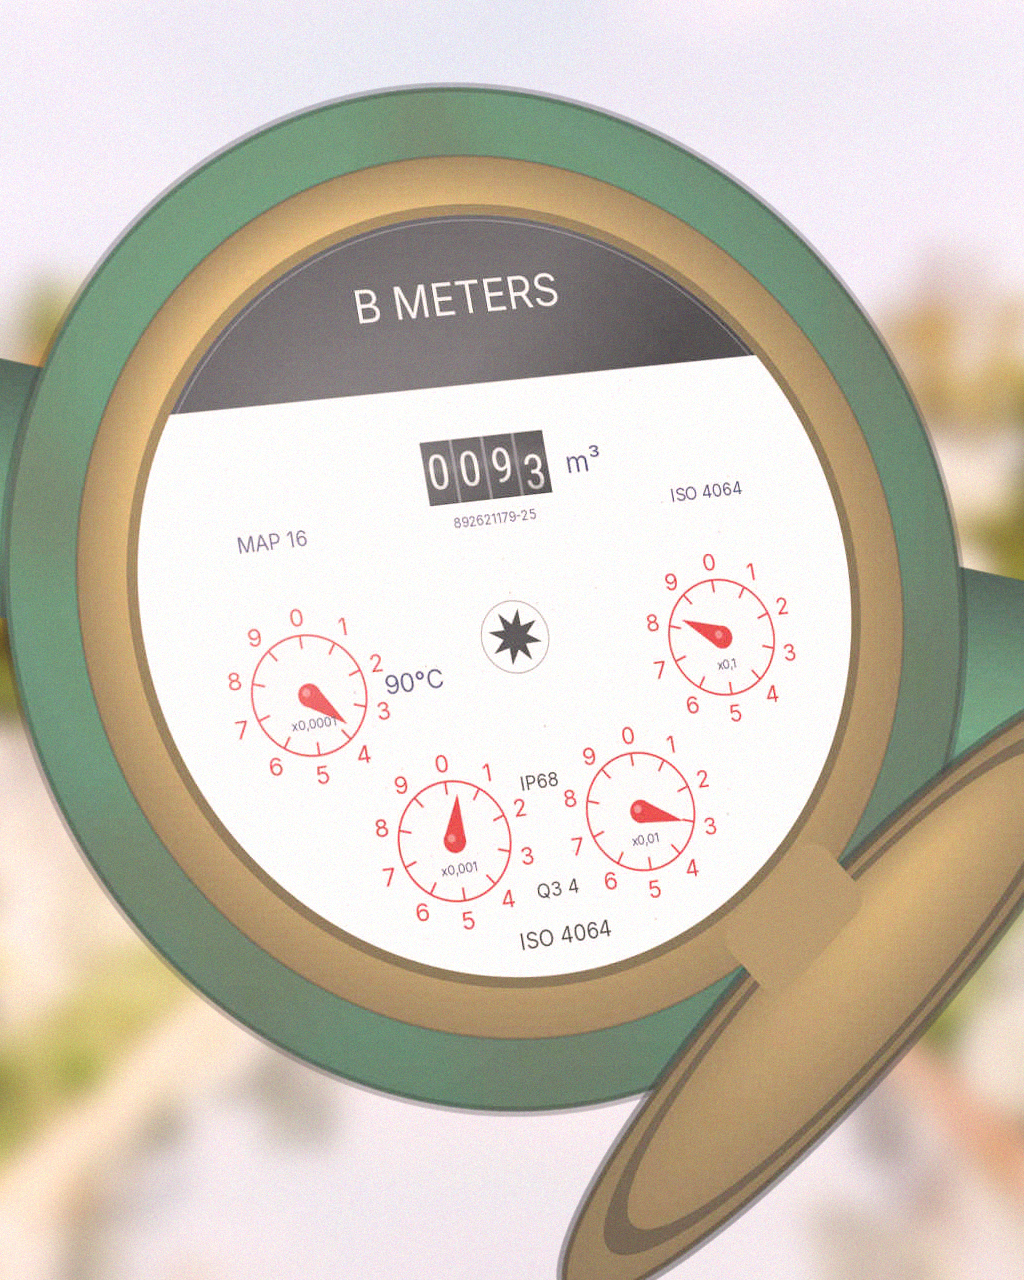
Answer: 92.8303 m³
